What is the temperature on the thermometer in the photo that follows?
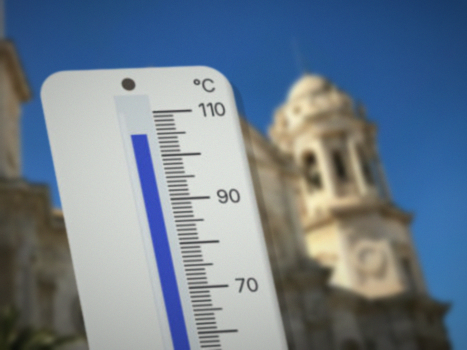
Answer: 105 °C
